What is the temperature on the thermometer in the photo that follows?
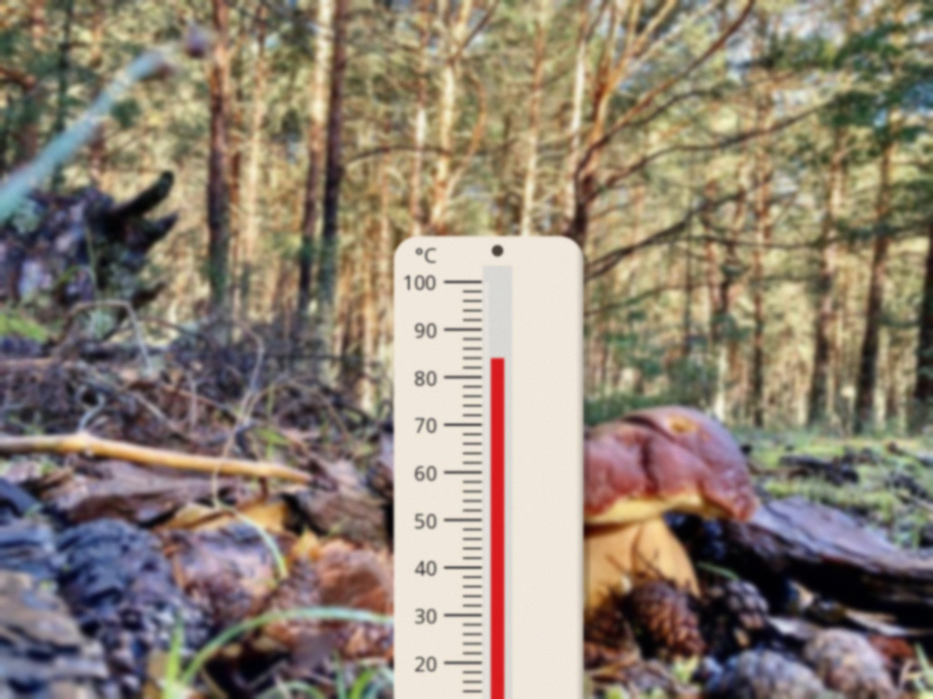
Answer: 84 °C
